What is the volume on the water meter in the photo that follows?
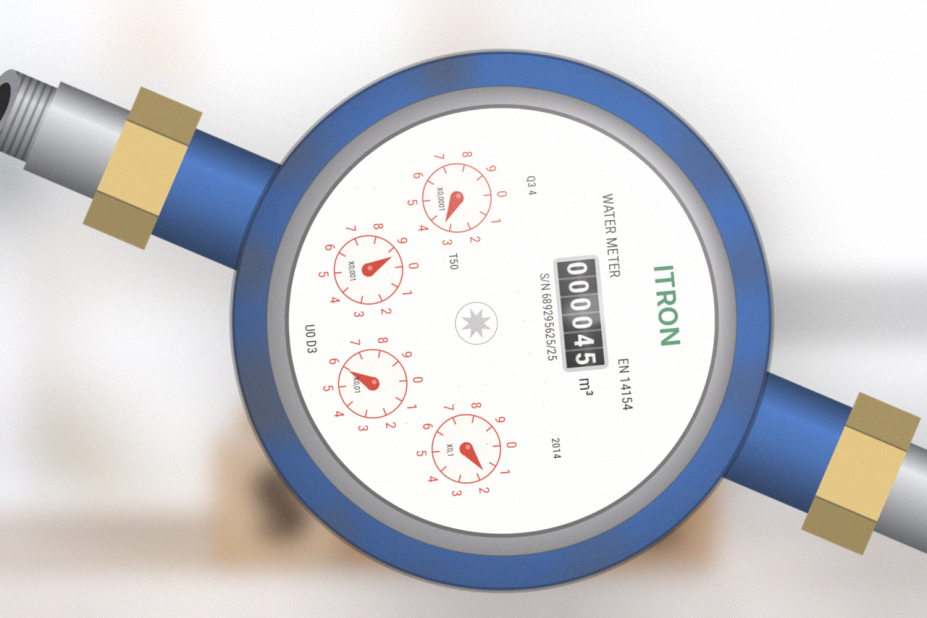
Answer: 45.1593 m³
